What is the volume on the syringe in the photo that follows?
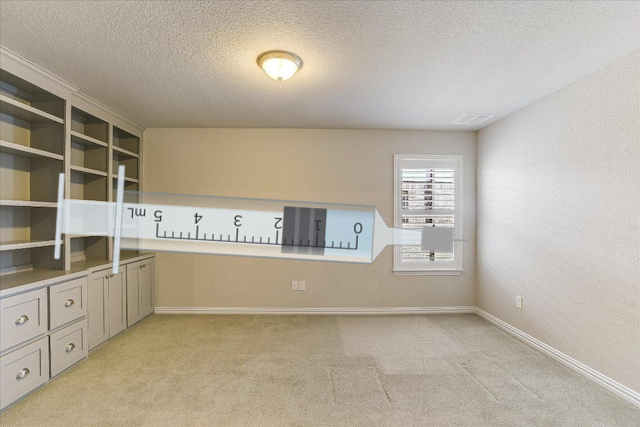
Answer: 0.8 mL
